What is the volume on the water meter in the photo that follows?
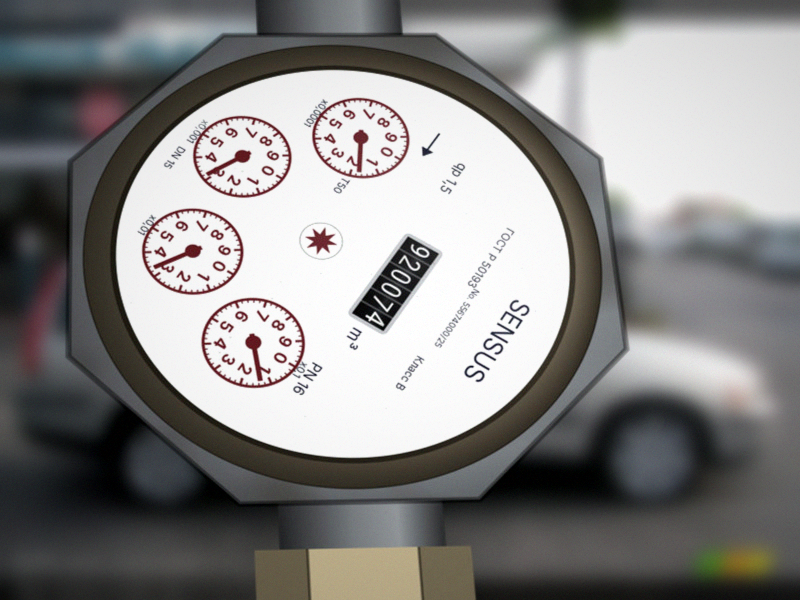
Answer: 920074.1331 m³
